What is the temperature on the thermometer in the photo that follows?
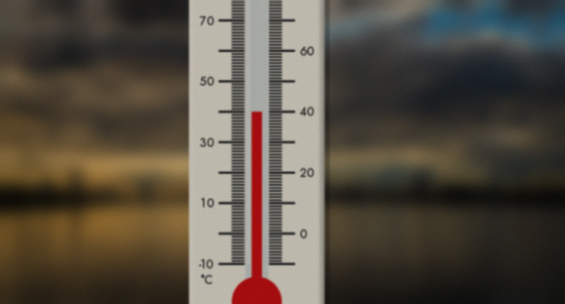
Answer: 40 °C
